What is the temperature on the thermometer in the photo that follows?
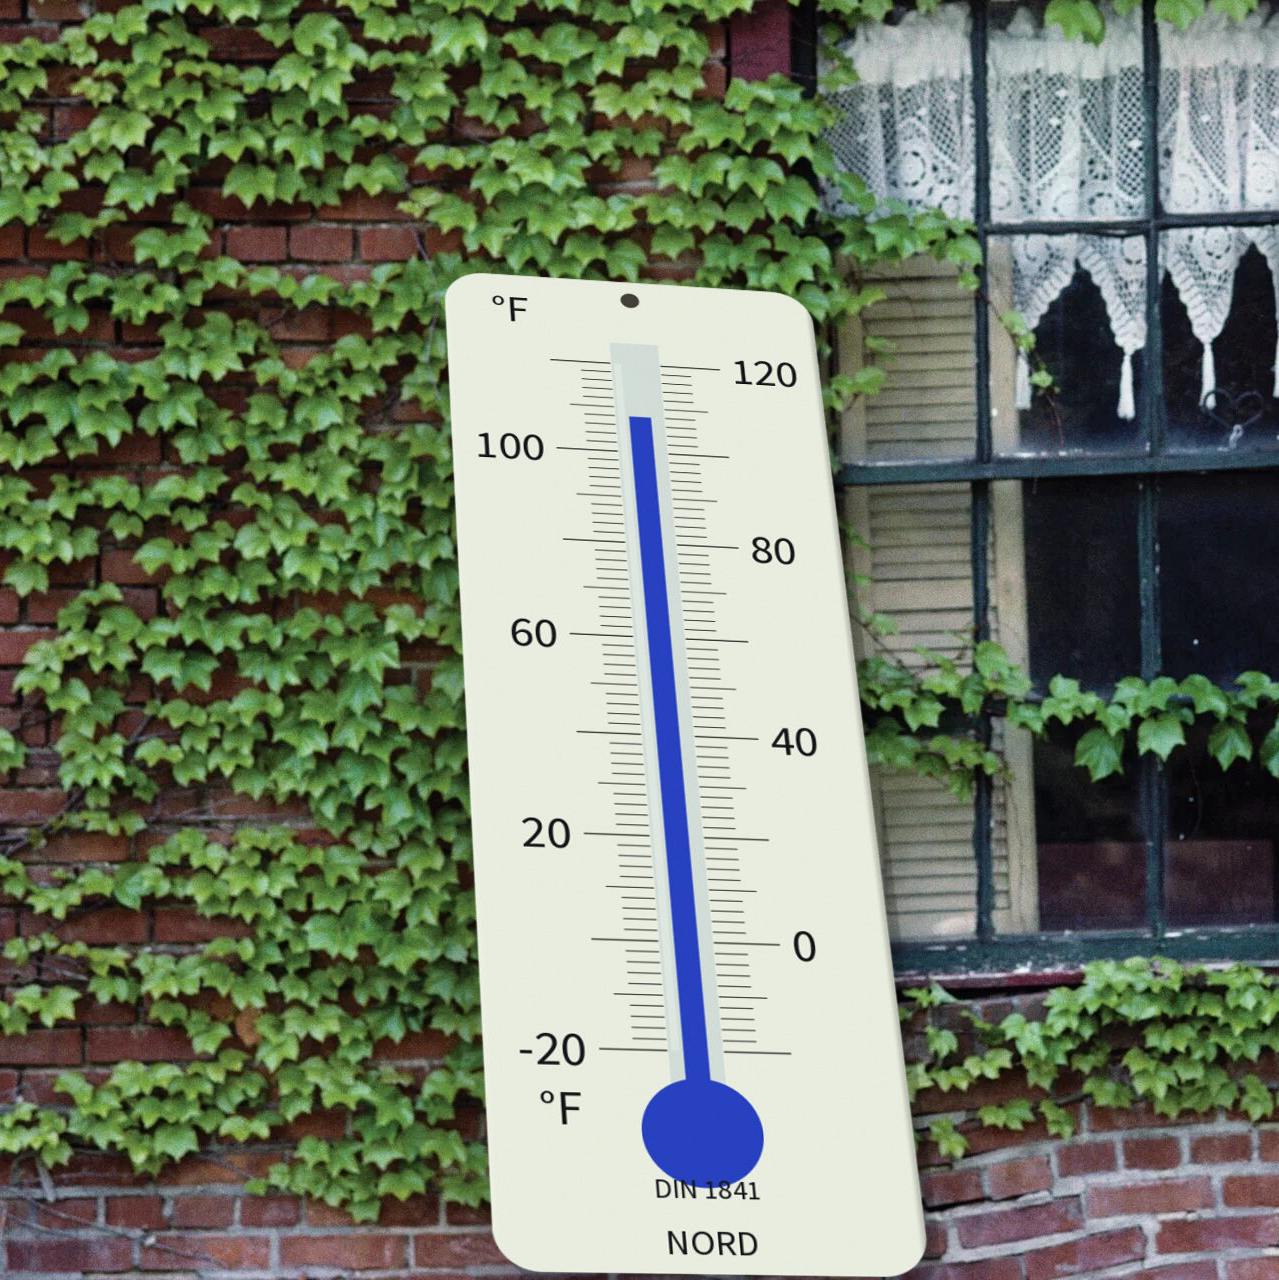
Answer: 108 °F
